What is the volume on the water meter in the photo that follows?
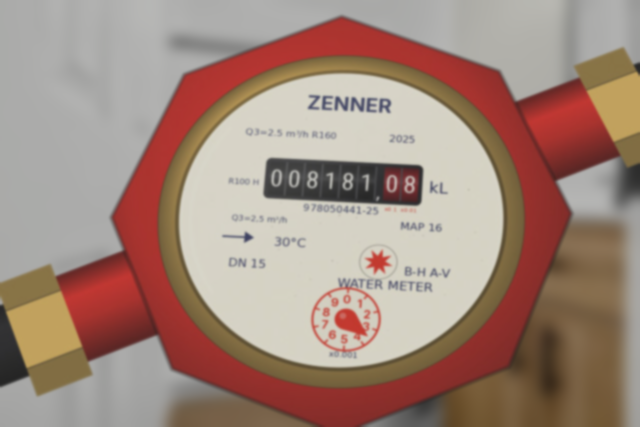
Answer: 8181.083 kL
